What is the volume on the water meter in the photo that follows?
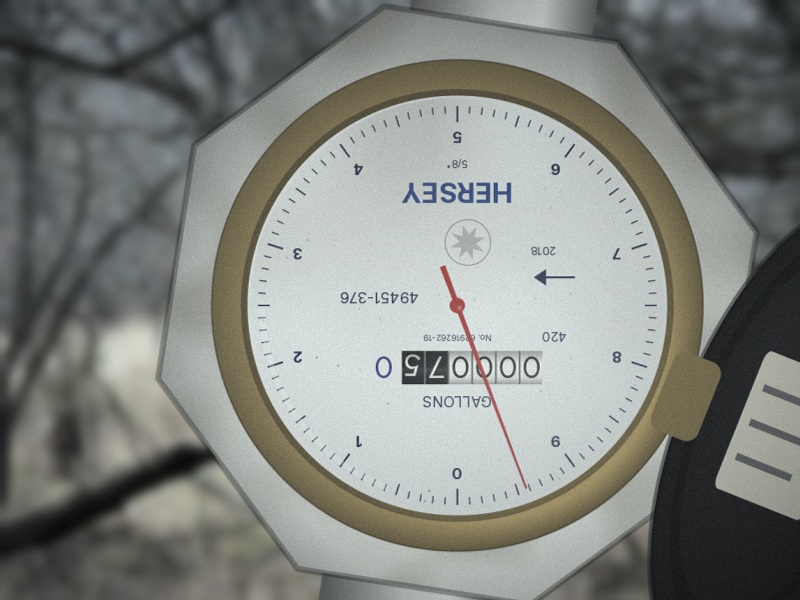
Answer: 749.4 gal
